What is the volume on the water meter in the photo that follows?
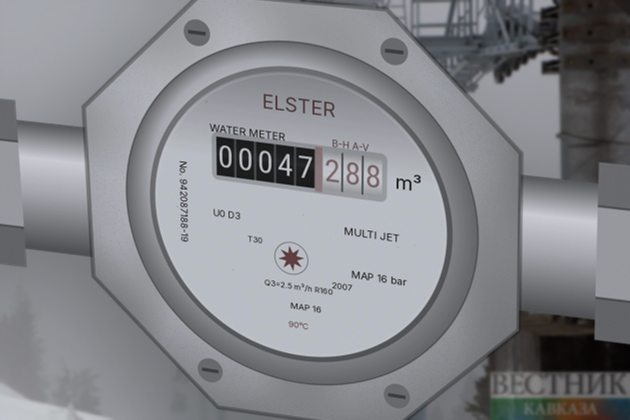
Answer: 47.288 m³
